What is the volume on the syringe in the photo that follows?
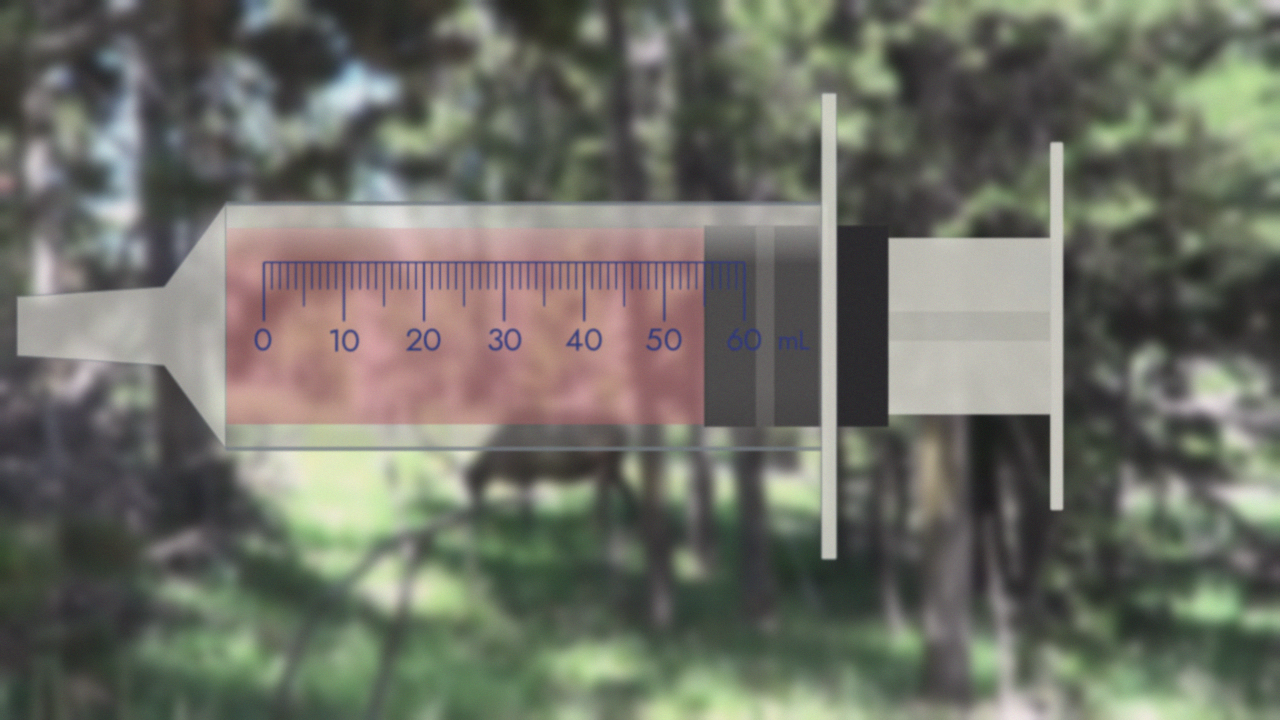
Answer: 55 mL
